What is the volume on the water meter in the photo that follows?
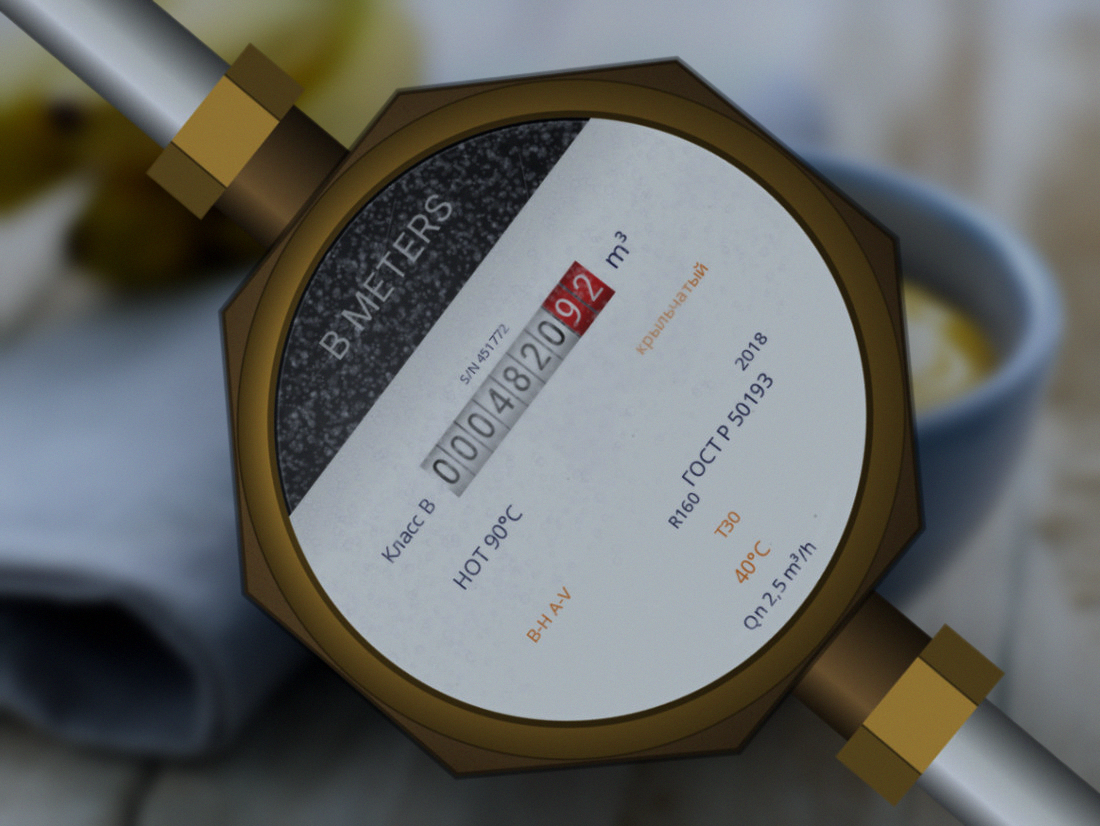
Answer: 4820.92 m³
